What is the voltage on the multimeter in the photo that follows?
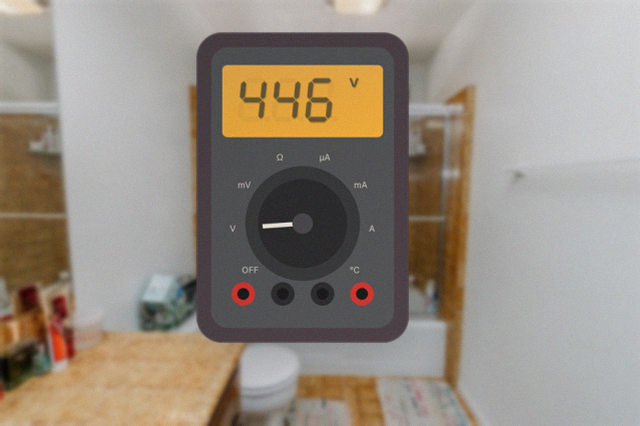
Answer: 446 V
